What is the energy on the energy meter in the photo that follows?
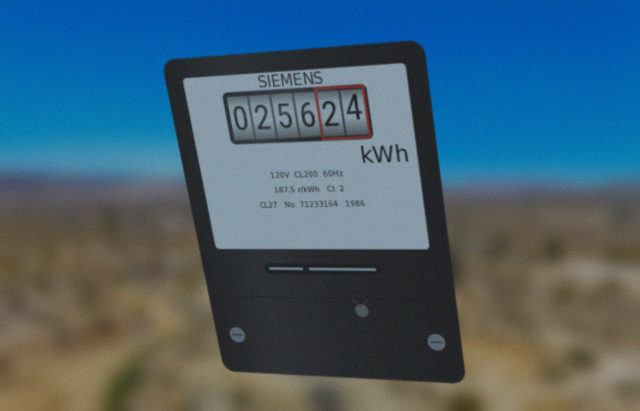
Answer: 256.24 kWh
